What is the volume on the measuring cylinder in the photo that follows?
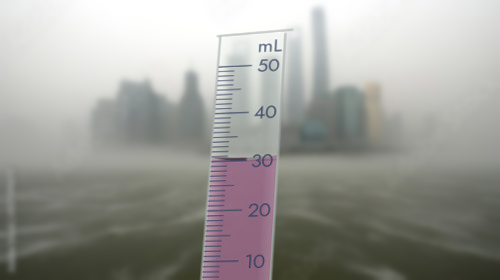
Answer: 30 mL
